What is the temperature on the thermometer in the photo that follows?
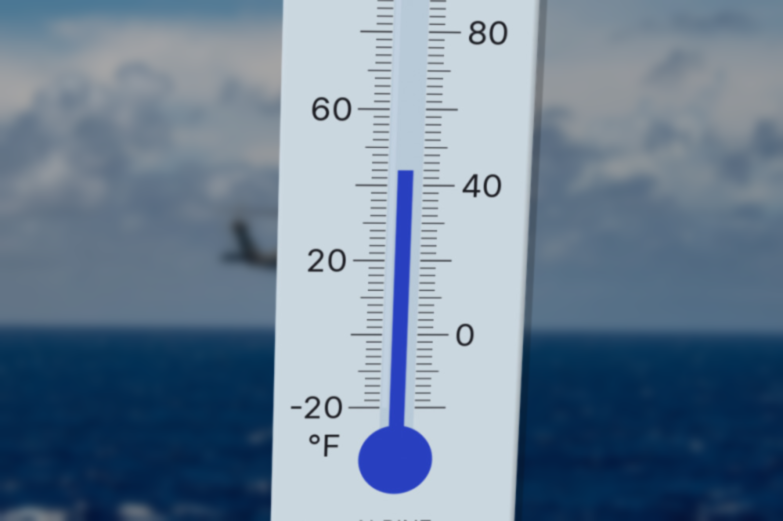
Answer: 44 °F
